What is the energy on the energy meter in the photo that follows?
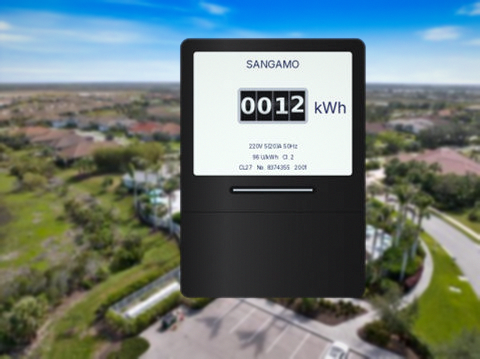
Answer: 12 kWh
